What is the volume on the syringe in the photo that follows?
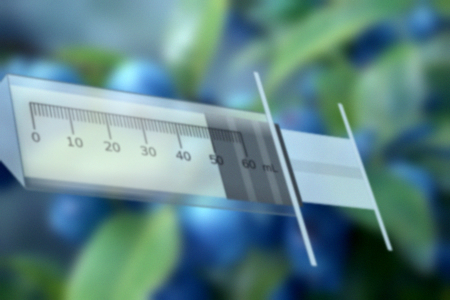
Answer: 50 mL
